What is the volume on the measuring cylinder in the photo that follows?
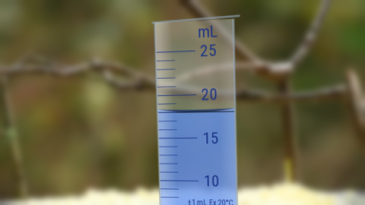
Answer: 18 mL
